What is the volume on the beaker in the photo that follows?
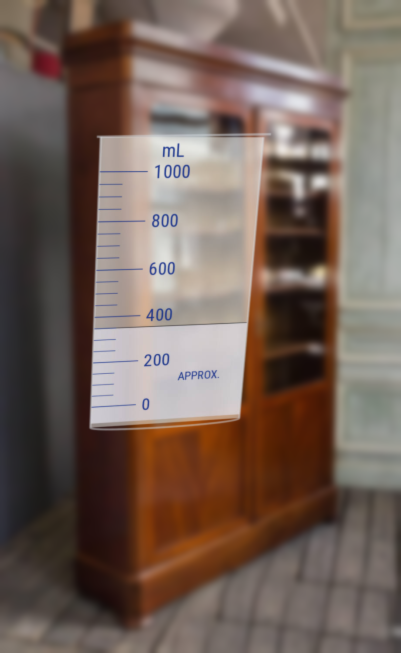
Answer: 350 mL
